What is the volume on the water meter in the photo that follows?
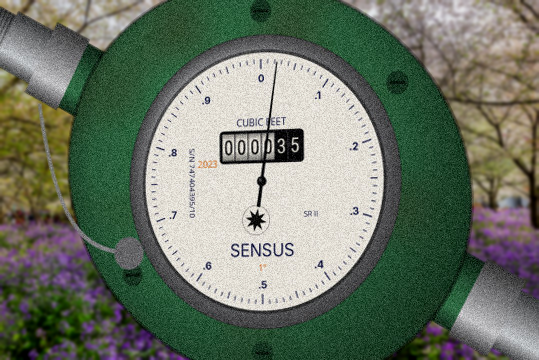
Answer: 35.02 ft³
